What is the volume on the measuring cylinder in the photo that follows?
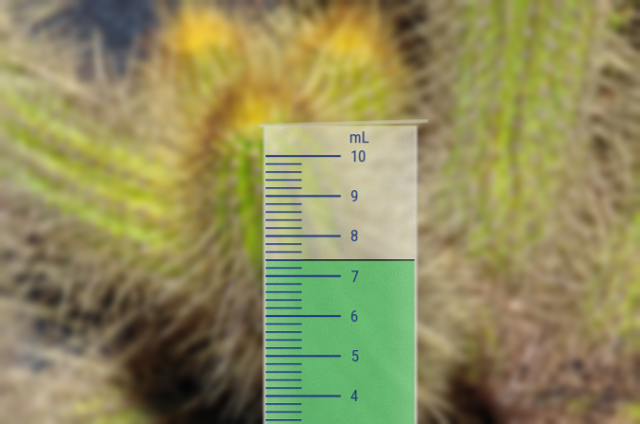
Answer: 7.4 mL
